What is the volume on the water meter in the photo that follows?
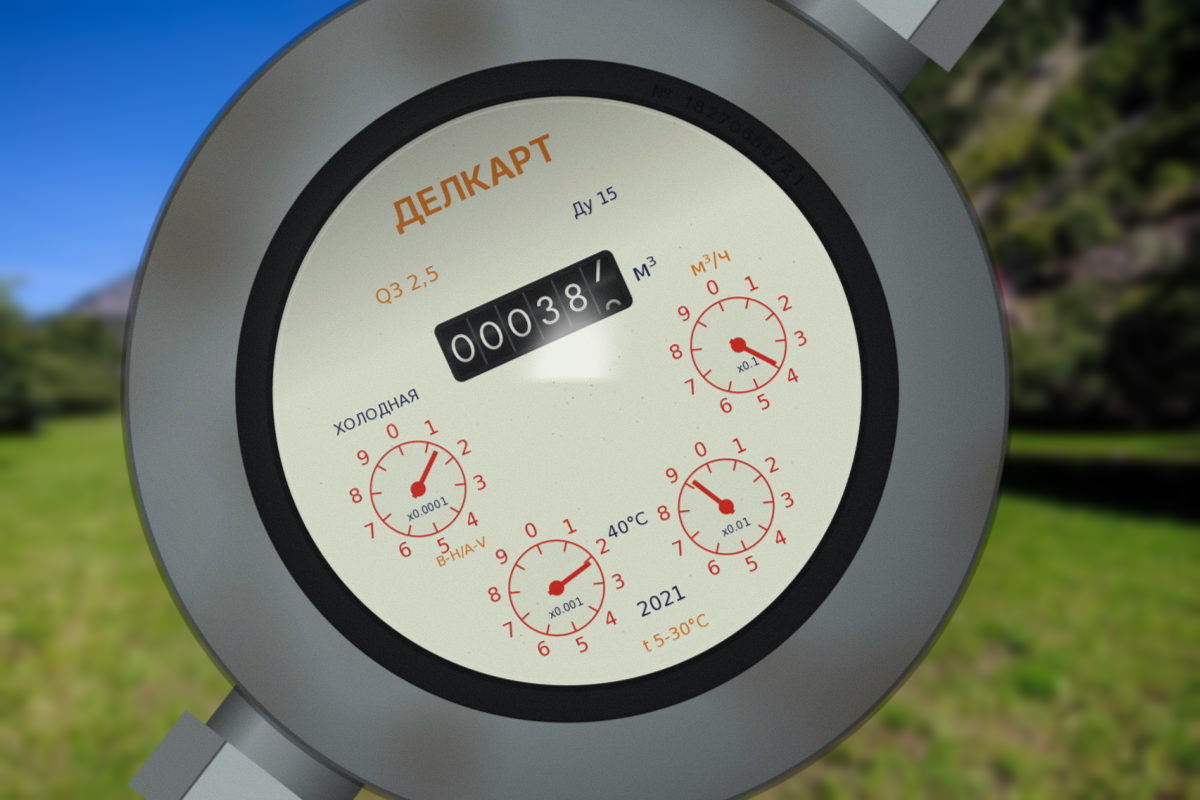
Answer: 387.3921 m³
